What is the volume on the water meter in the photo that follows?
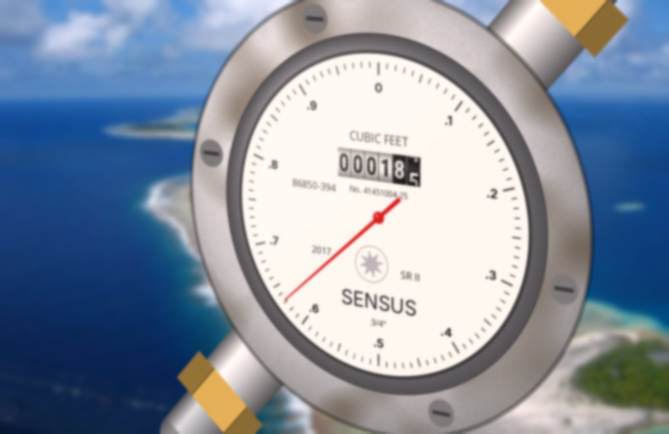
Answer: 184.63 ft³
